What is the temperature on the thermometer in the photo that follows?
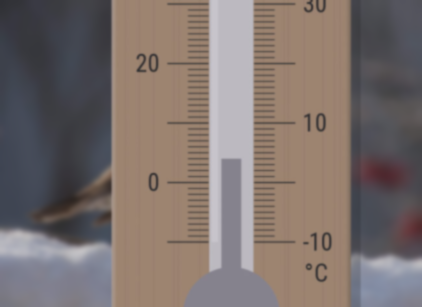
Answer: 4 °C
